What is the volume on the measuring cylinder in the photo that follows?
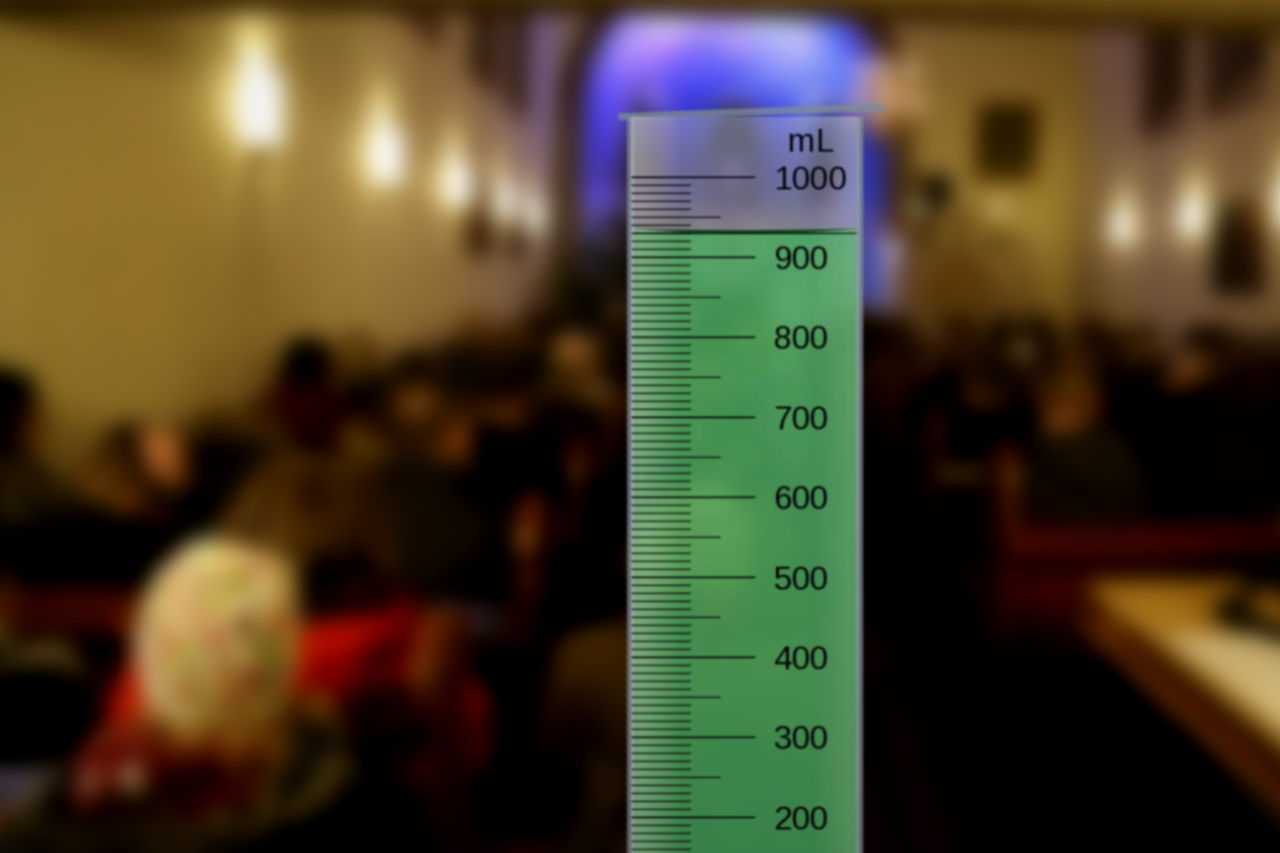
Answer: 930 mL
